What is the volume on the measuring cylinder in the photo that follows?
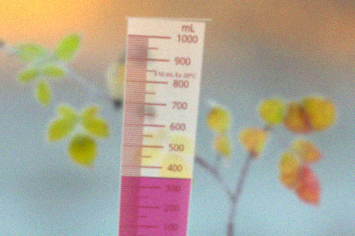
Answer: 350 mL
